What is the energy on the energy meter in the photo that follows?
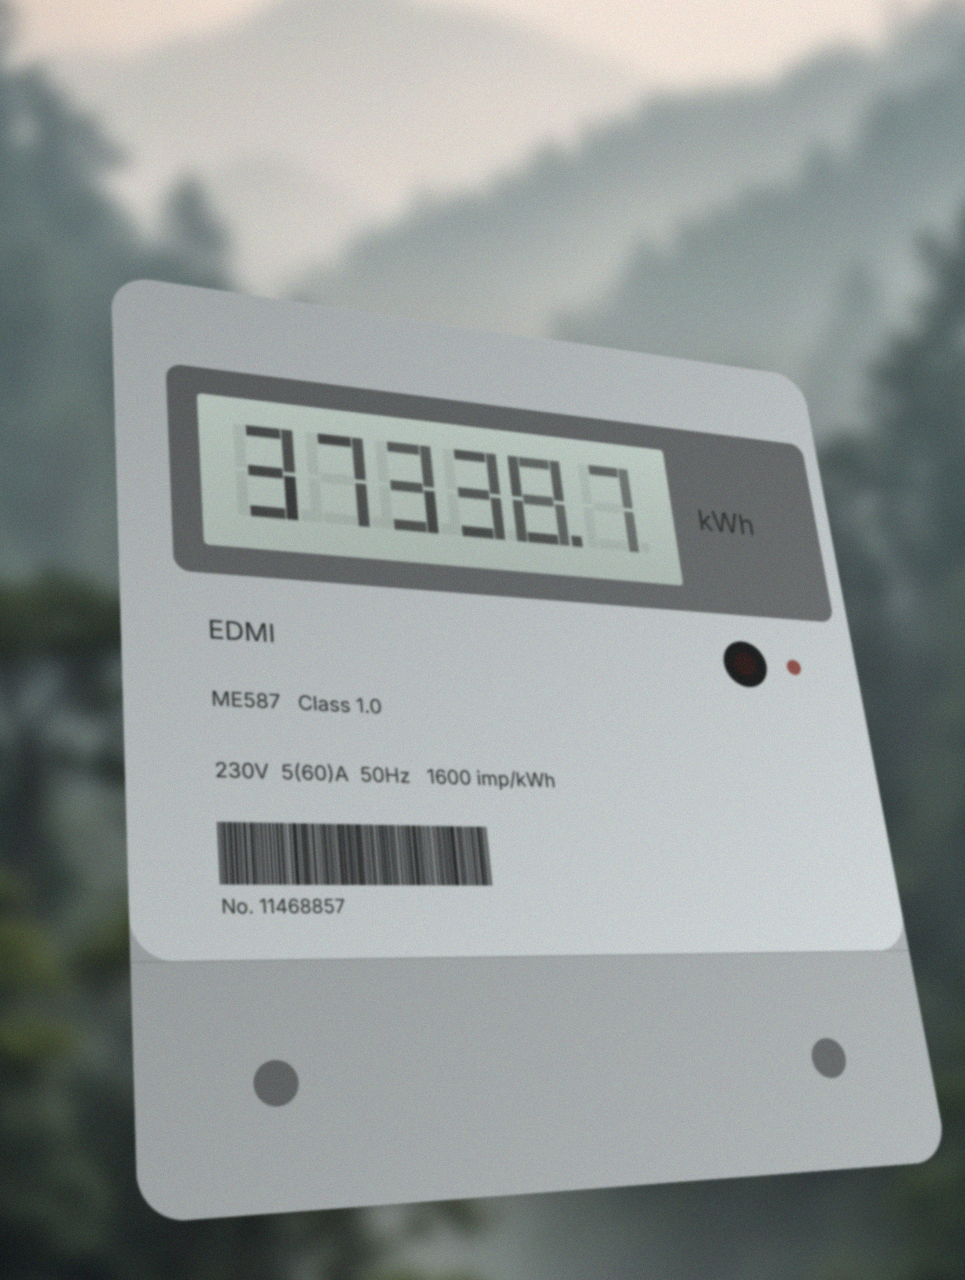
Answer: 37338.7 kWh
